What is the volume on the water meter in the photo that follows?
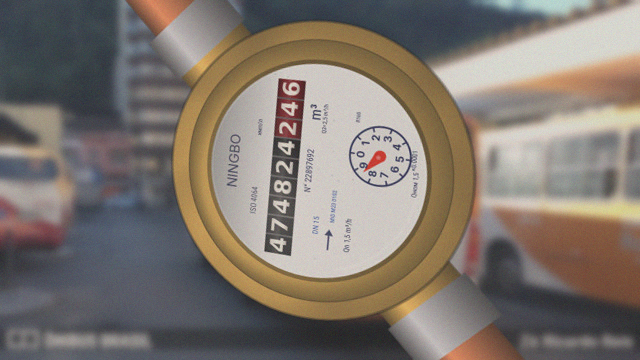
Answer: 474824.2468 m³
